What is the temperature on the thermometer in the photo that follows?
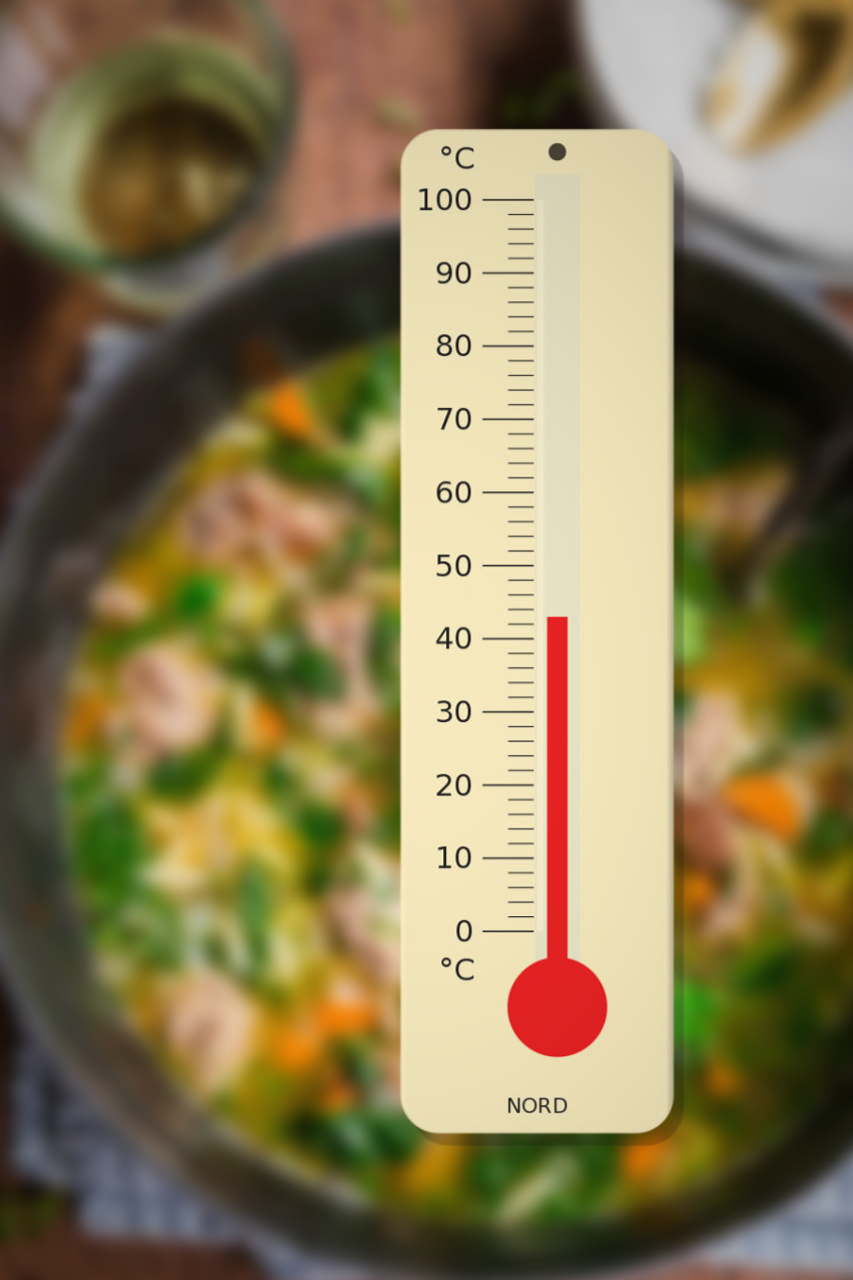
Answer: 43 °C
